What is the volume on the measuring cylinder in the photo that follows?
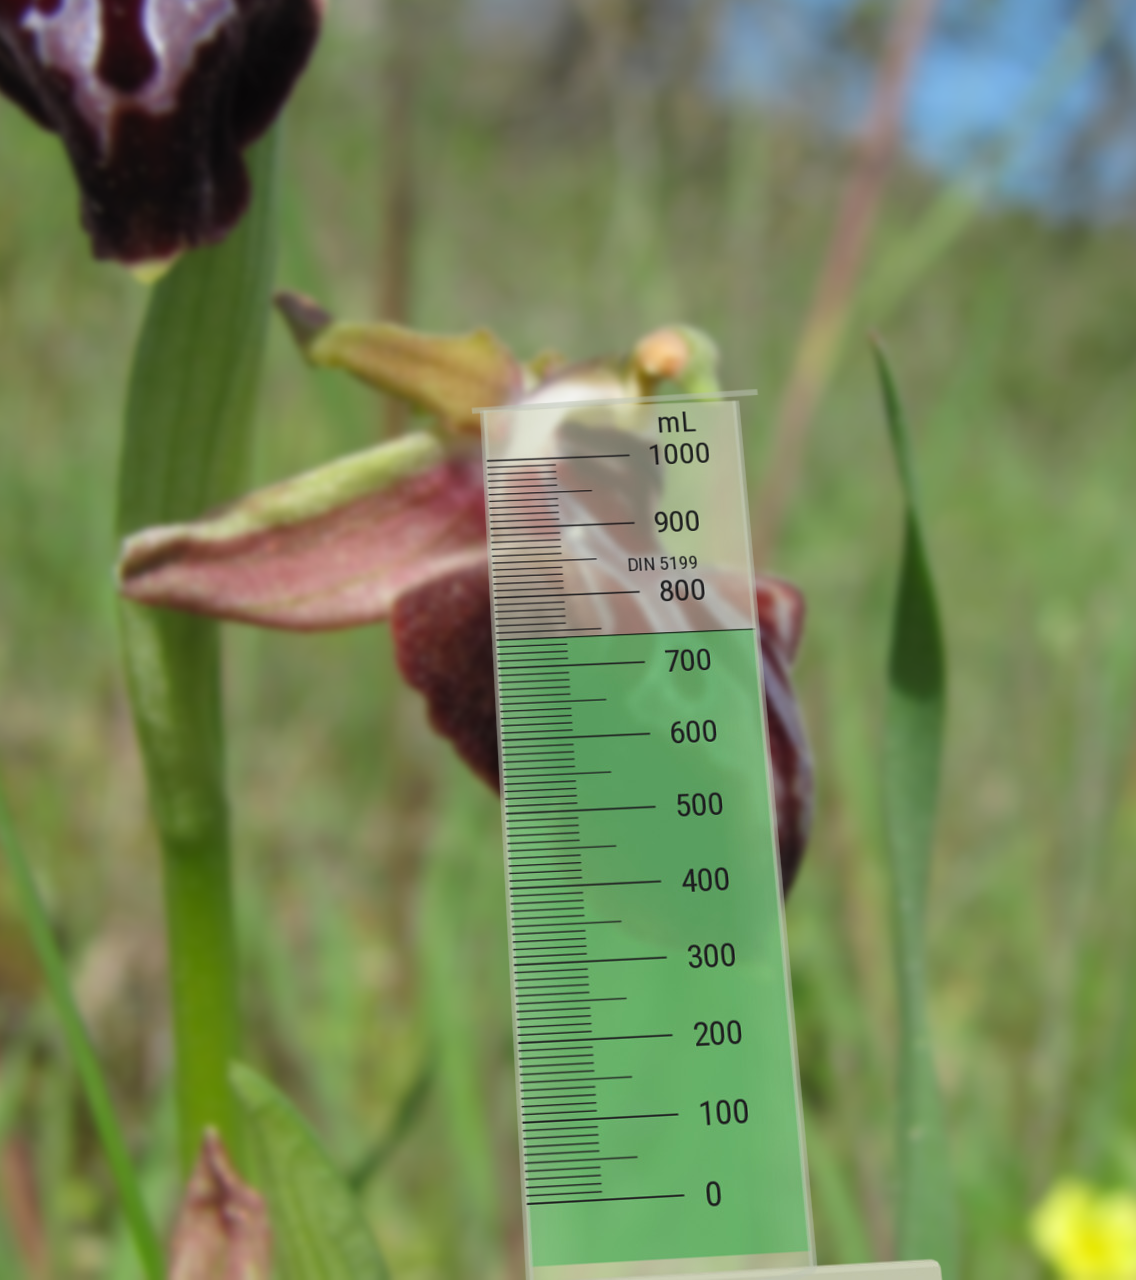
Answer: 740 mL
